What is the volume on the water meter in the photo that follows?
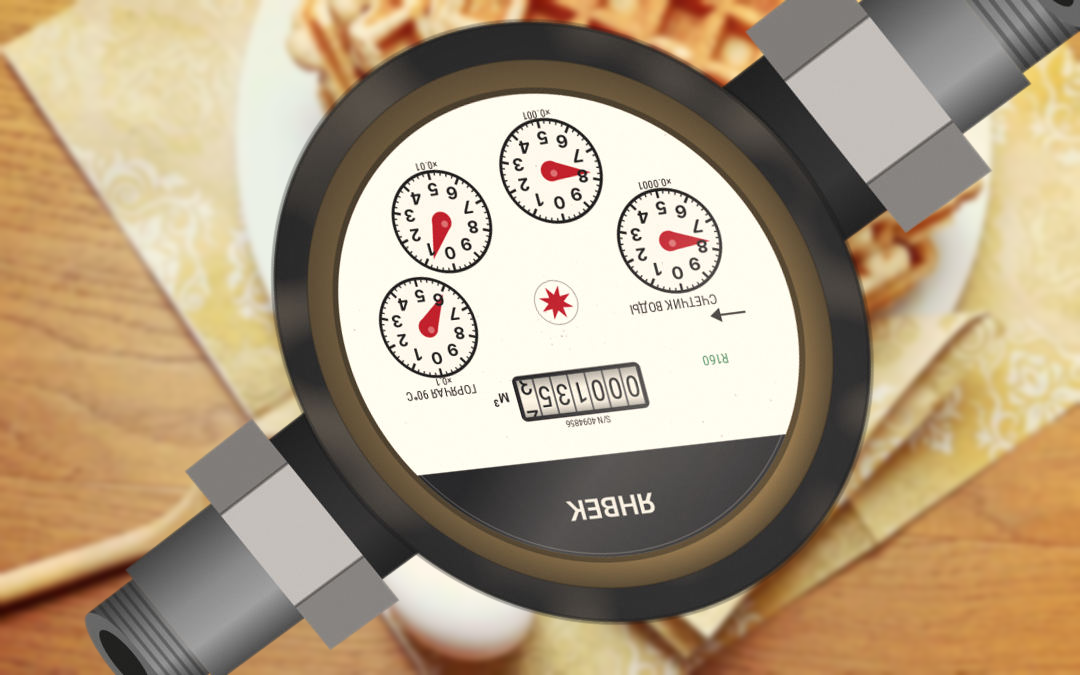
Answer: 1352.6077 m³
